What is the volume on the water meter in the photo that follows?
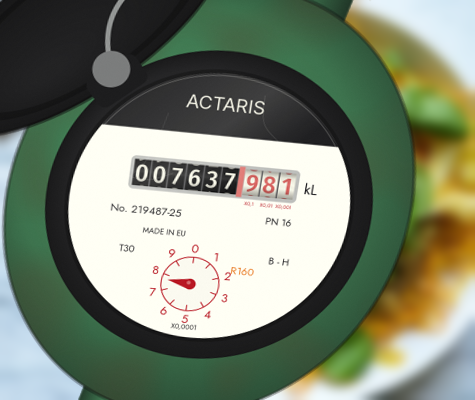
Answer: 7637.9817 kL
